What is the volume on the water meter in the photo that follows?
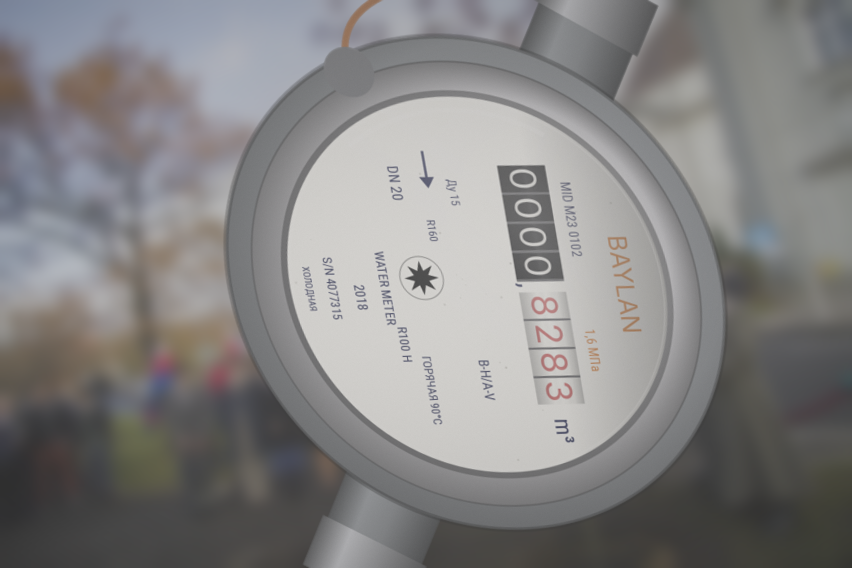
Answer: 0.8283 m³
